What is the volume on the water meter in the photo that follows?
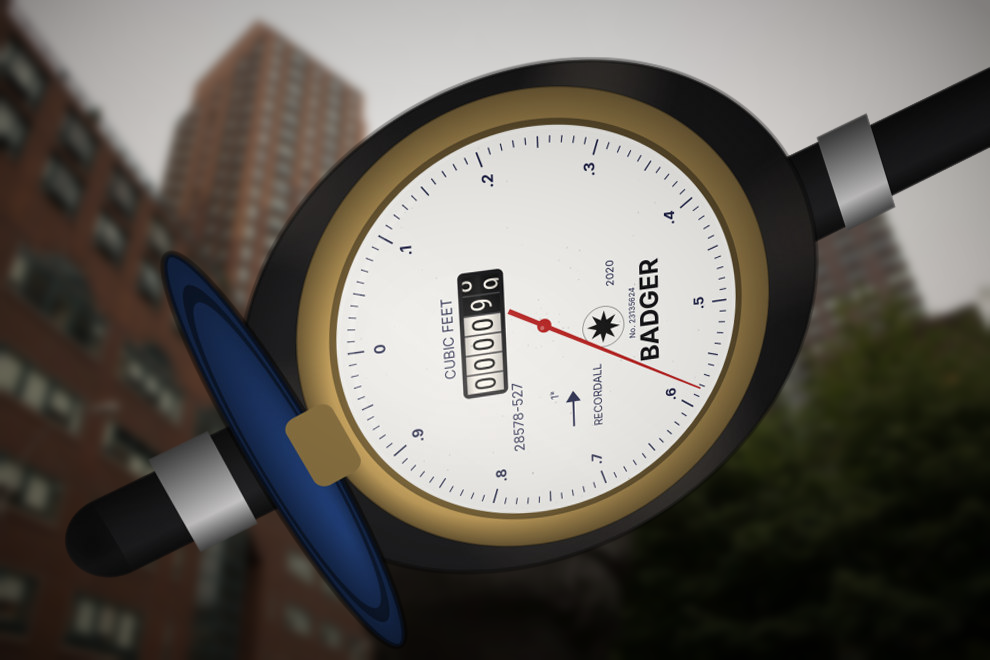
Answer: 98.58 ft³
